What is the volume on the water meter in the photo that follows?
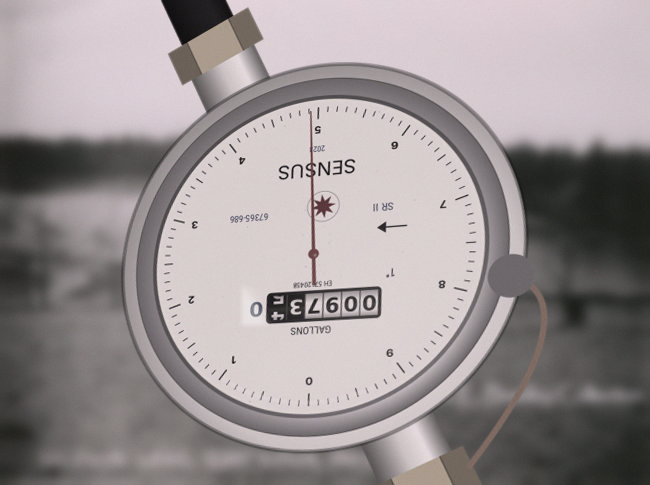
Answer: 97344.9 gal
